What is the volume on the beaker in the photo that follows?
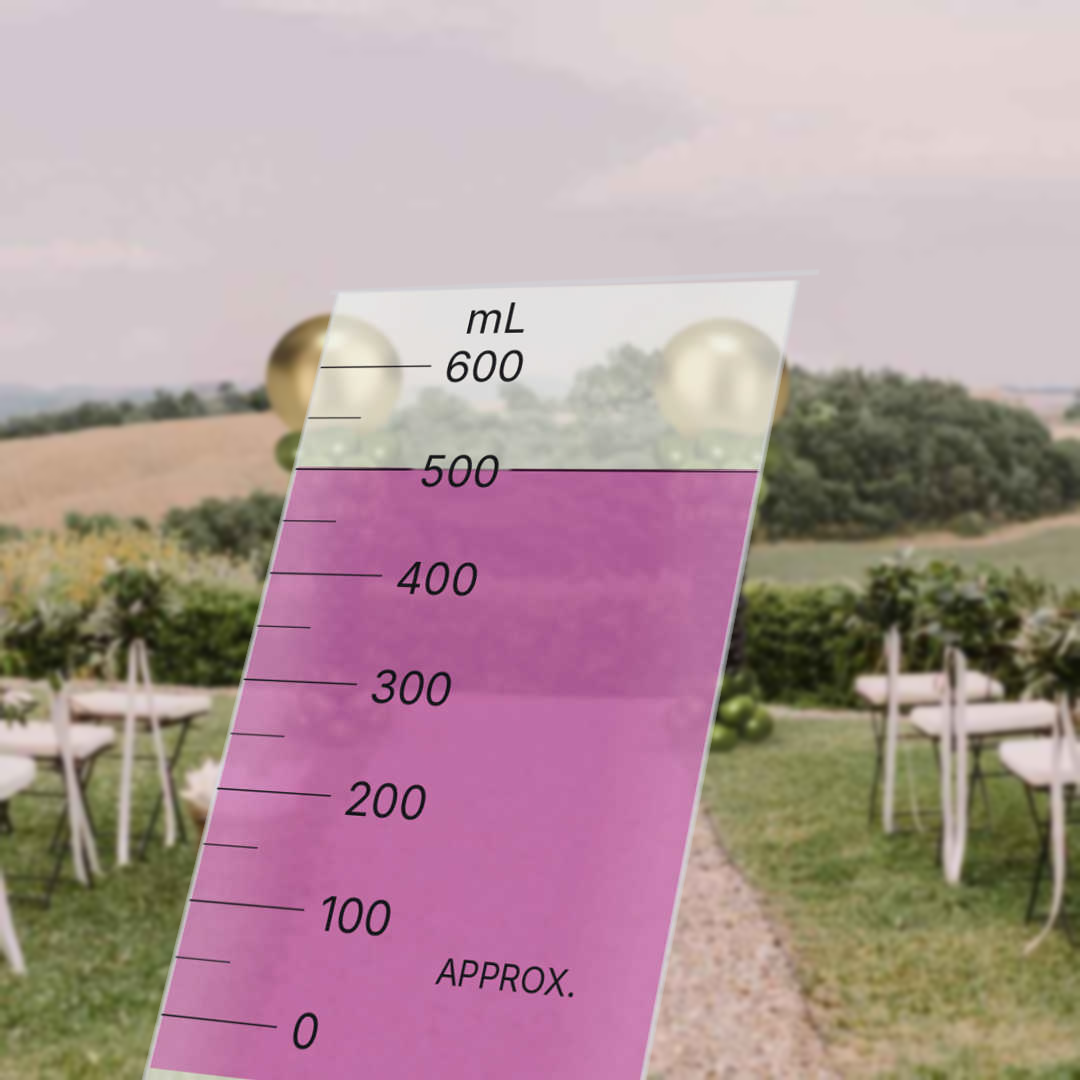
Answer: 500 mL
